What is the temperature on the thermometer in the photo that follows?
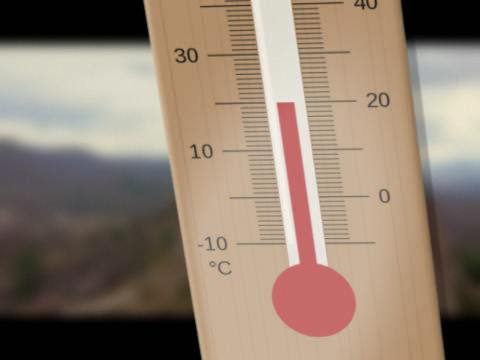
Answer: 20 °C
